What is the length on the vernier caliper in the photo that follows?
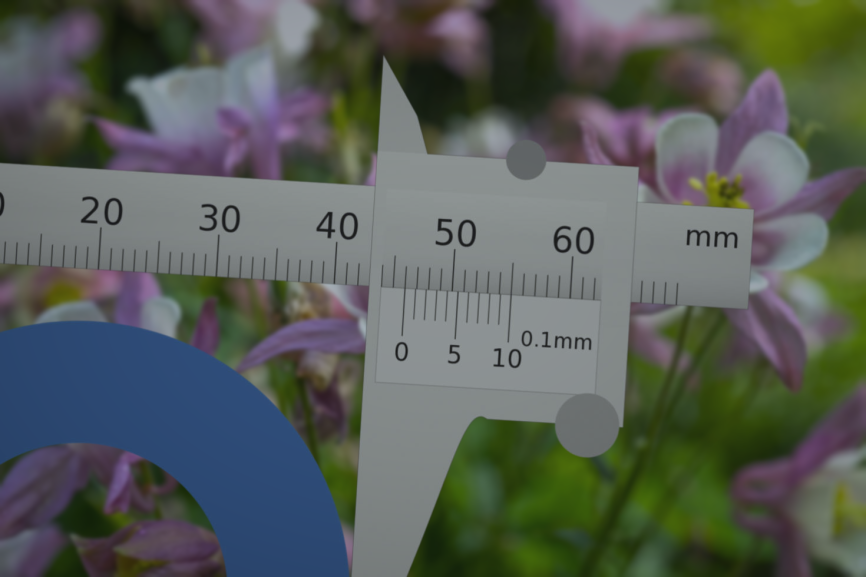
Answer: 46.0 mm
